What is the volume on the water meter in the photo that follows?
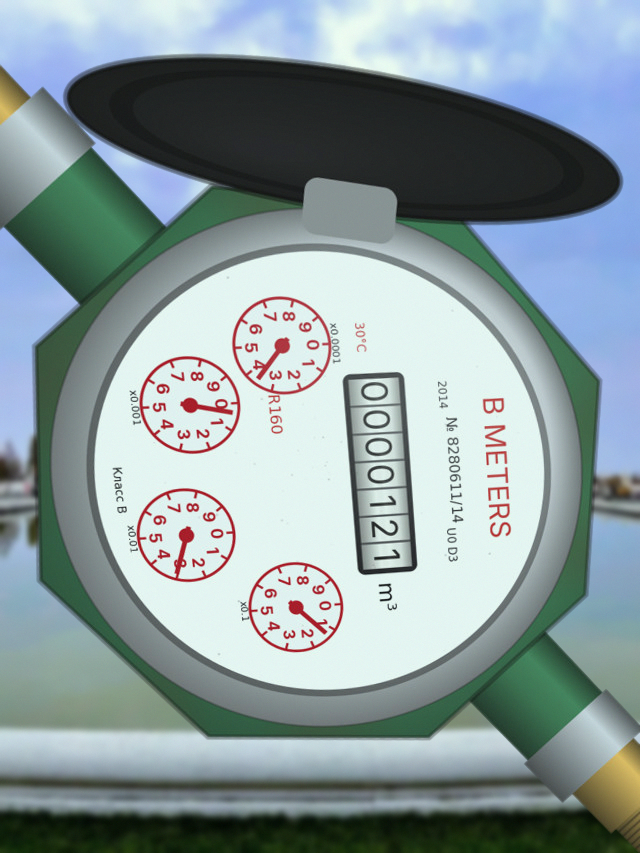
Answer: 121.1303 m³
